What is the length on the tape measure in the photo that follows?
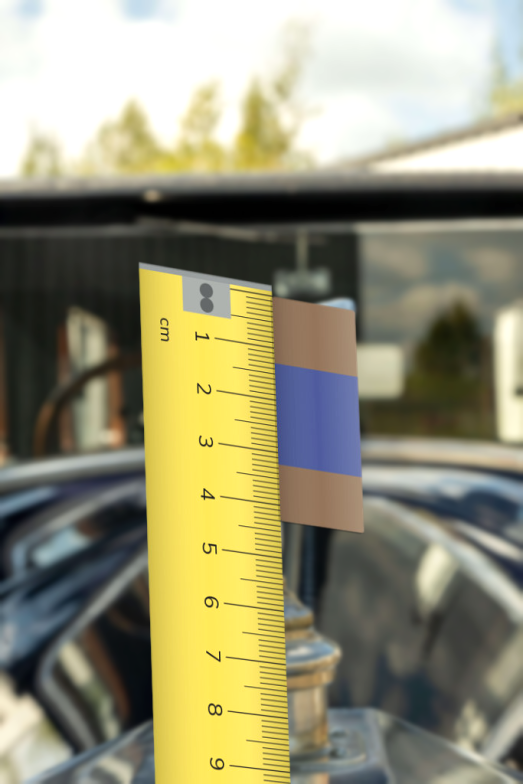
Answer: 4.3 cm
